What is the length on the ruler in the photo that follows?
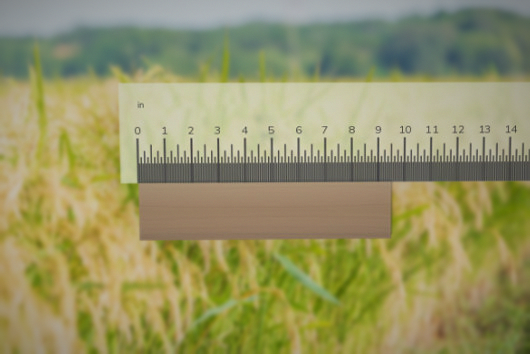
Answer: 9.5 in
